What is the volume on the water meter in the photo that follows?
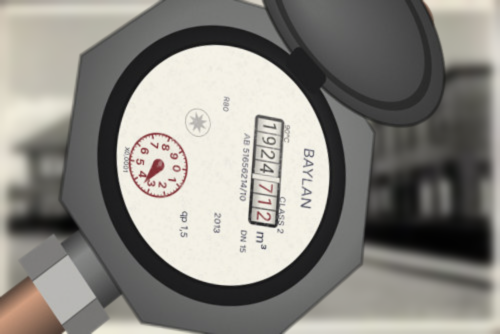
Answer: 1924.7123 m³
